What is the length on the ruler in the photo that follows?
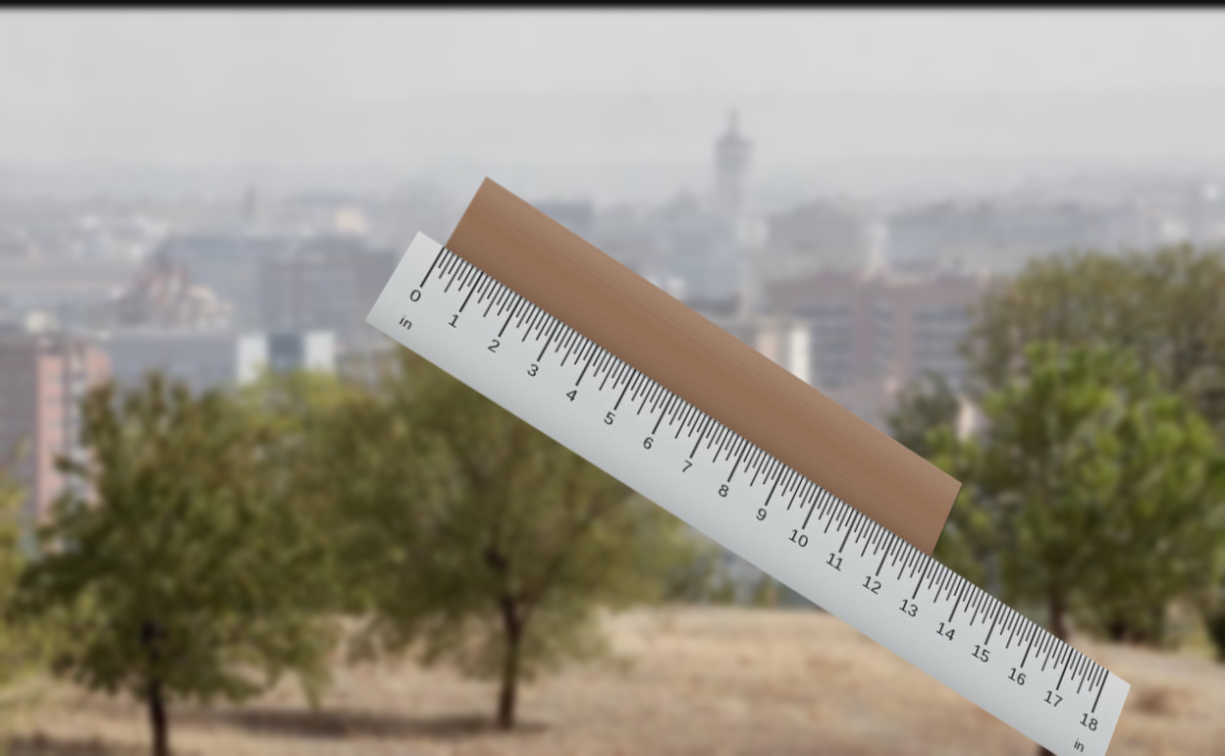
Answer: 13 in
